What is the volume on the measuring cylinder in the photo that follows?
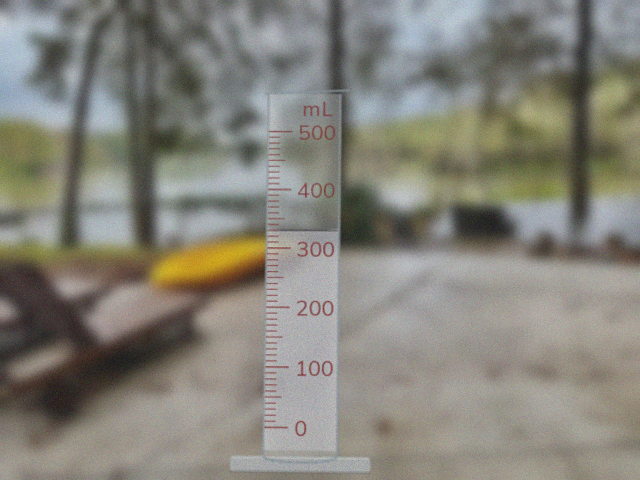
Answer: 330 mL
